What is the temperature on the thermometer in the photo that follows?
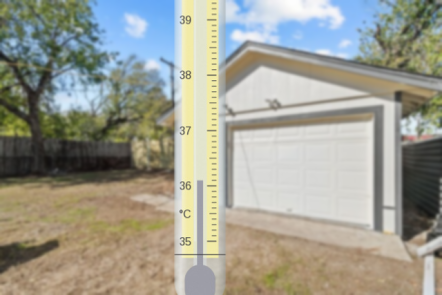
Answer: 36.1 °C
